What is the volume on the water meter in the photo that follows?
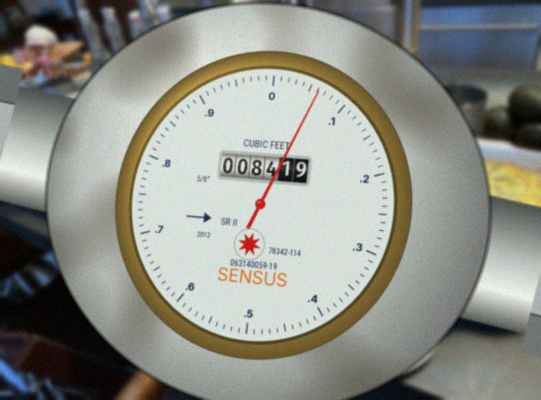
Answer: 8419.06 ft³
